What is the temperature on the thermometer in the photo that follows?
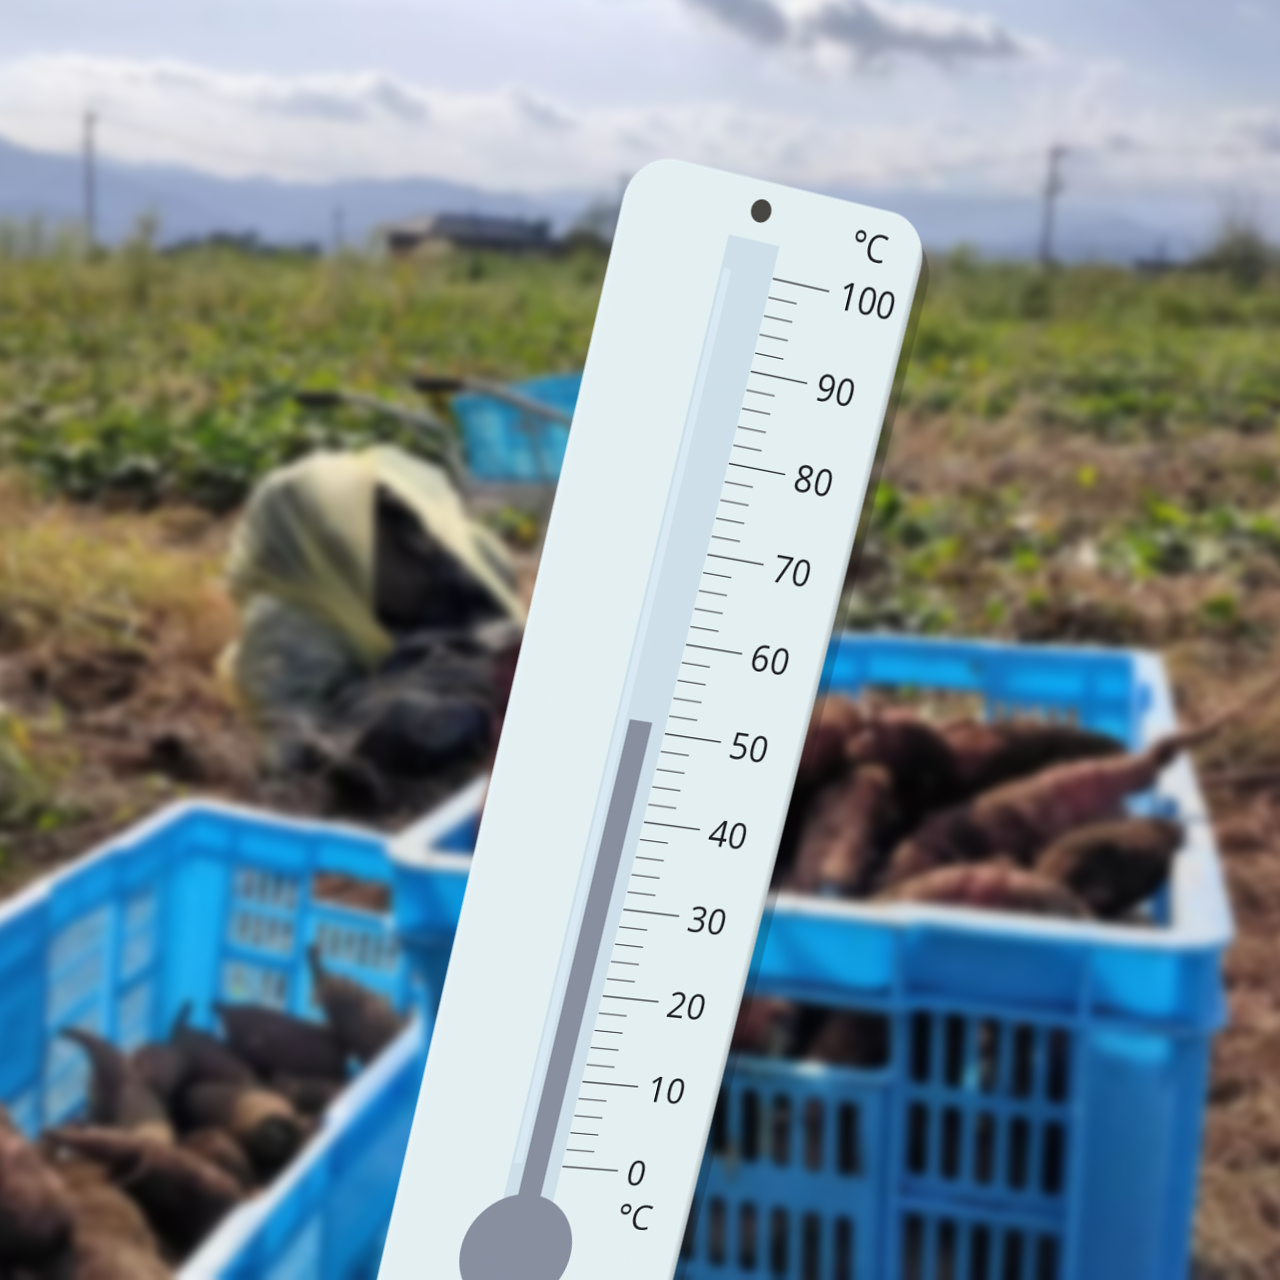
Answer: 51 °C
